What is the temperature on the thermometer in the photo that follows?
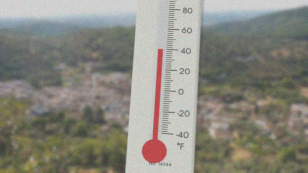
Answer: 40 °F
